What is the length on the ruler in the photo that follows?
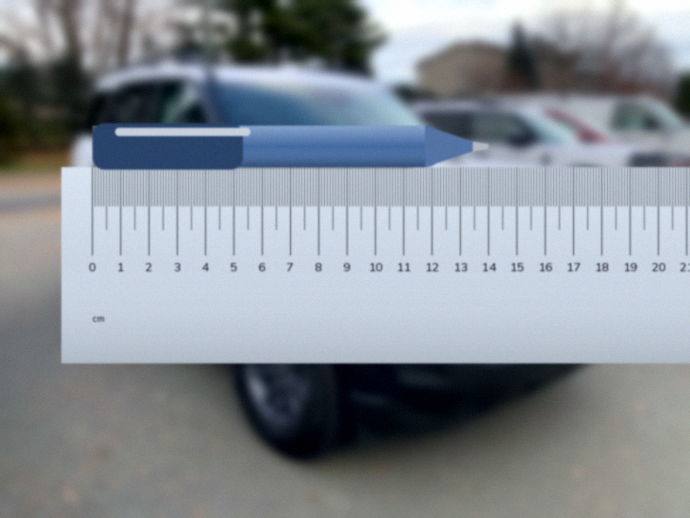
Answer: 14 cm
